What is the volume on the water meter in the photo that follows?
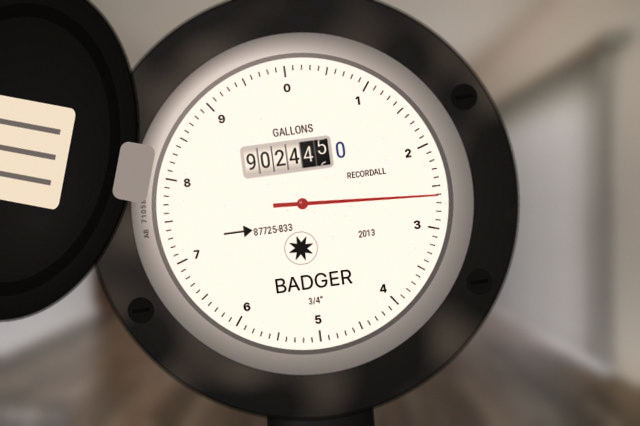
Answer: 9024452.6 gal
